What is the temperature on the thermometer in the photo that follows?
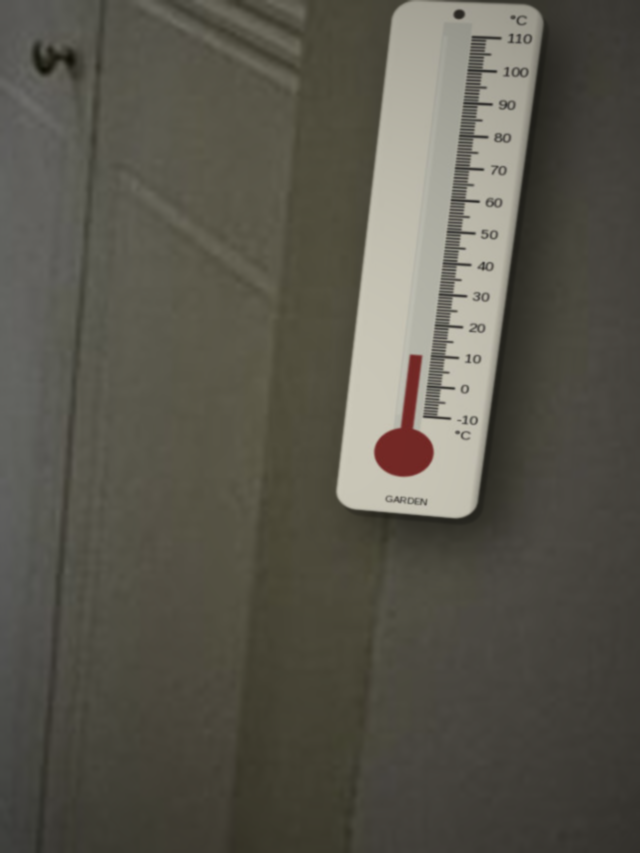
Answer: 10 °C
